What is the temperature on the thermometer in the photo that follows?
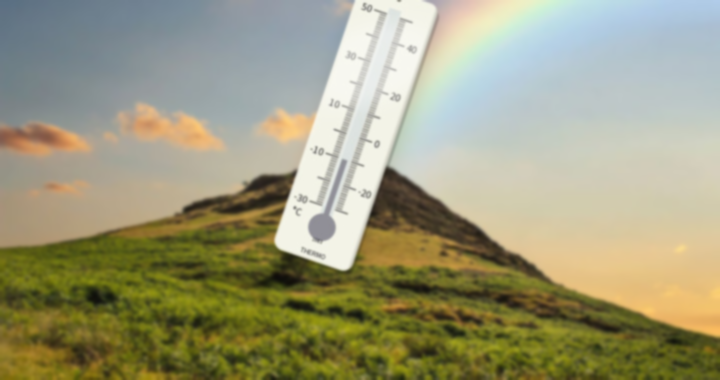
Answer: -10 °C
